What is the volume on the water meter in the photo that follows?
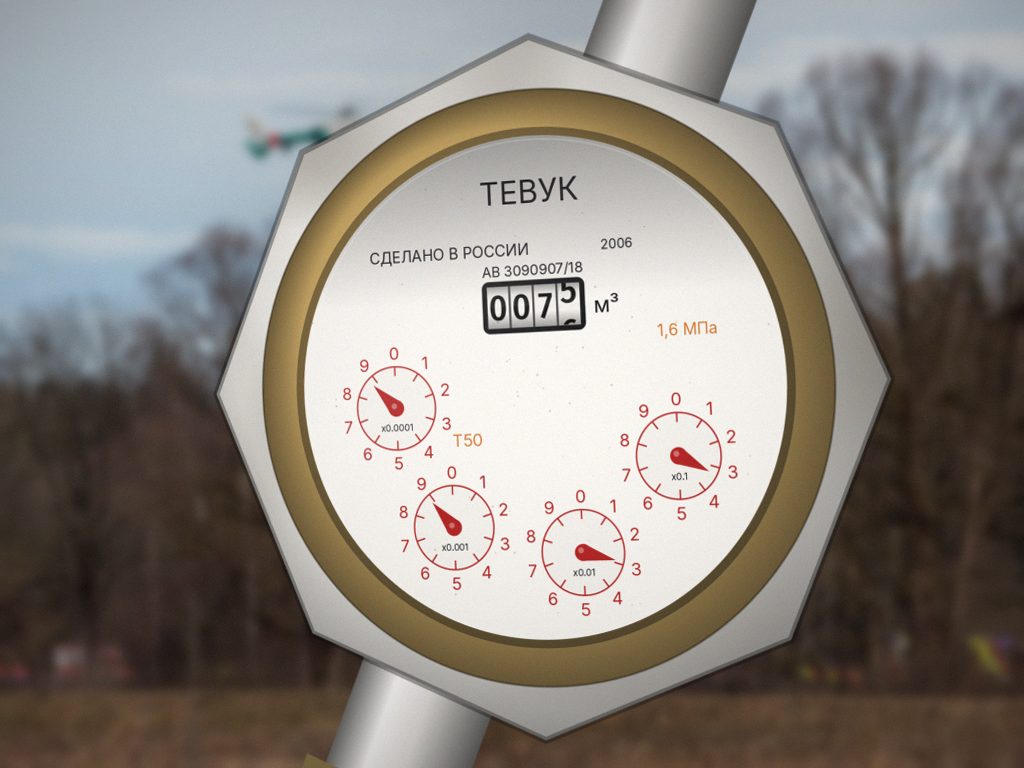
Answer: 75.3288 m³
